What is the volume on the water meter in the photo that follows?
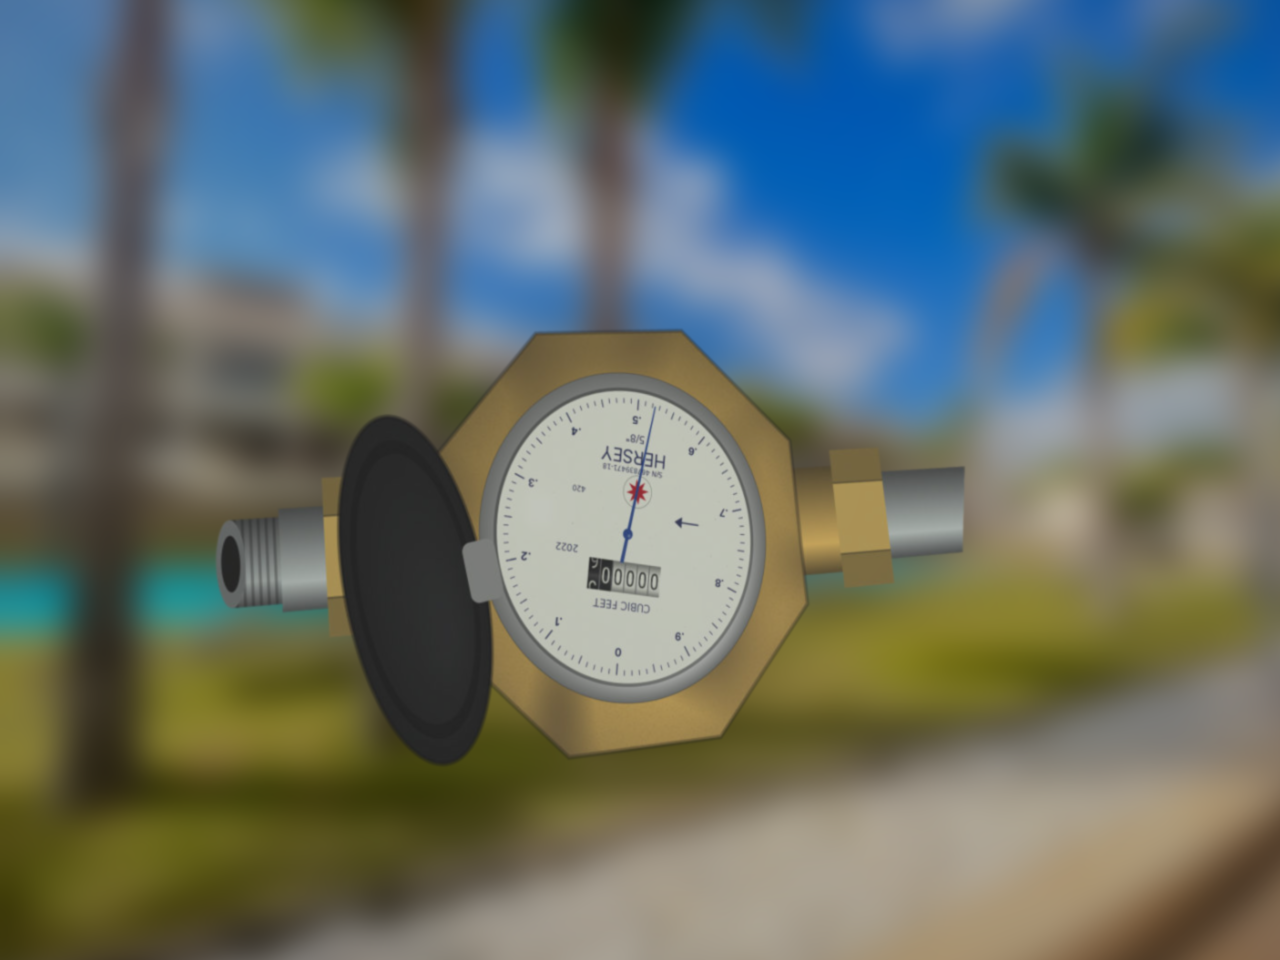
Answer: 5.52 ft³
